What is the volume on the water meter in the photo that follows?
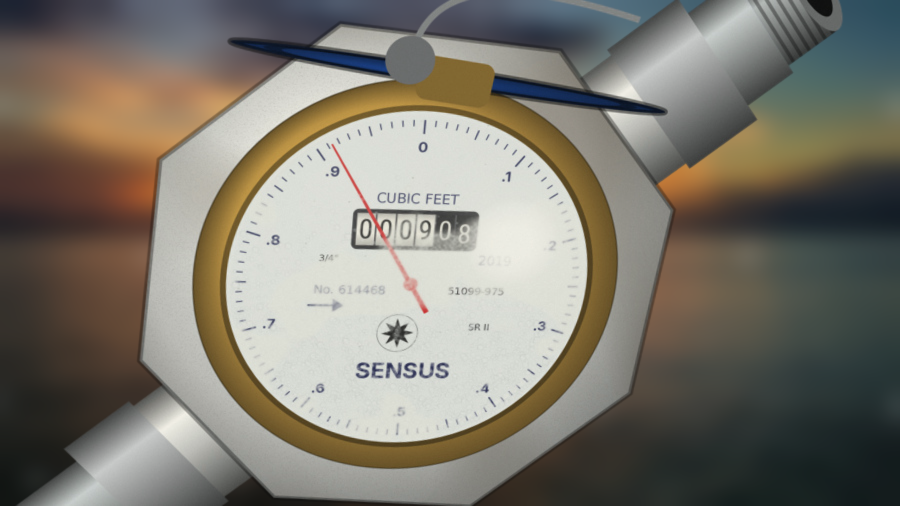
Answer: 907.91 ft³
